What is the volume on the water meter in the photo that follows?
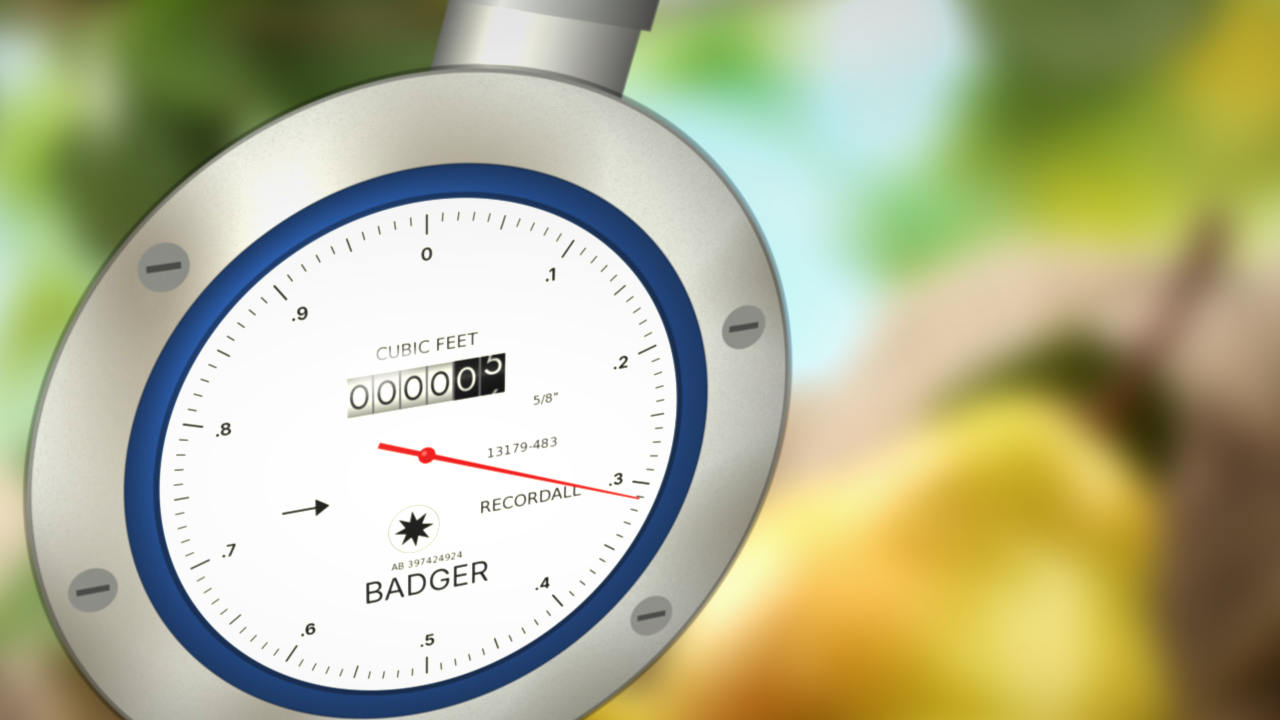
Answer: 5.31 ft³
